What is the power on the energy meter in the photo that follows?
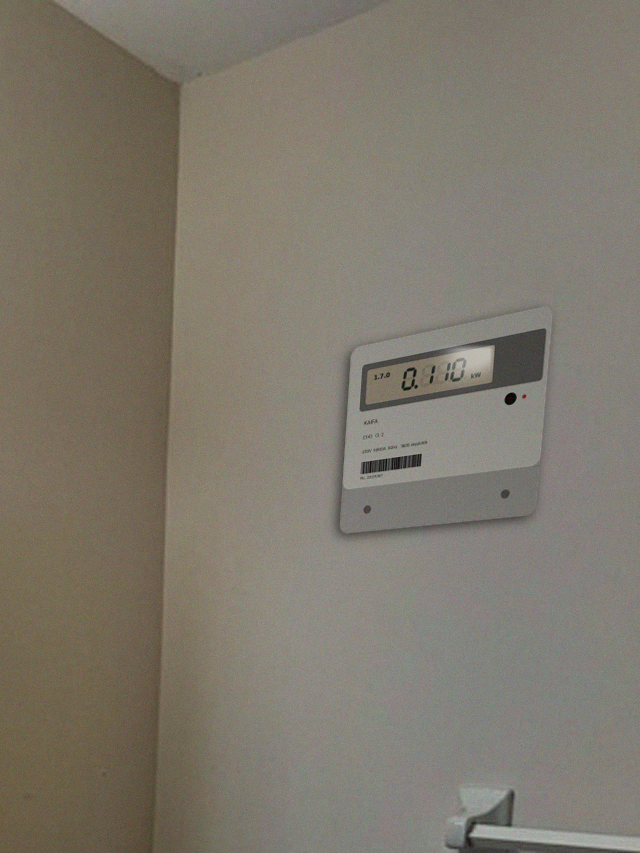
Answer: 0.110 kW
